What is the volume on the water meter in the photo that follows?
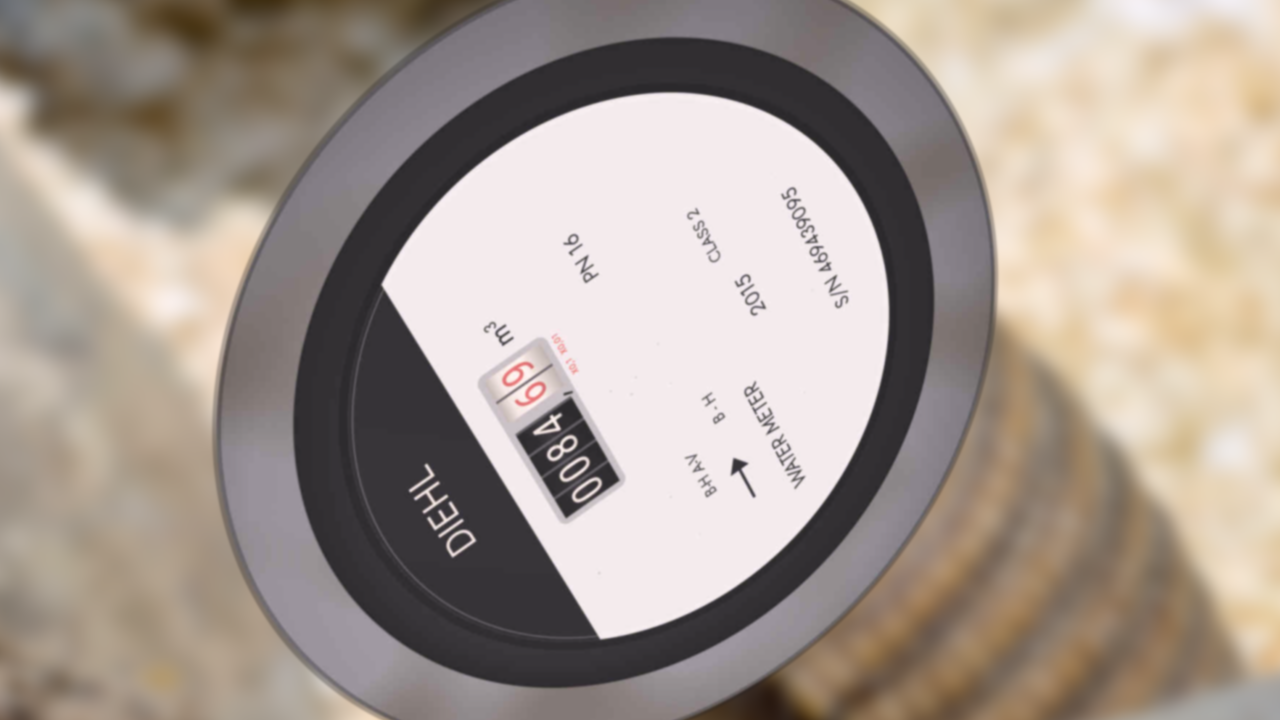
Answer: 84.69 m³
